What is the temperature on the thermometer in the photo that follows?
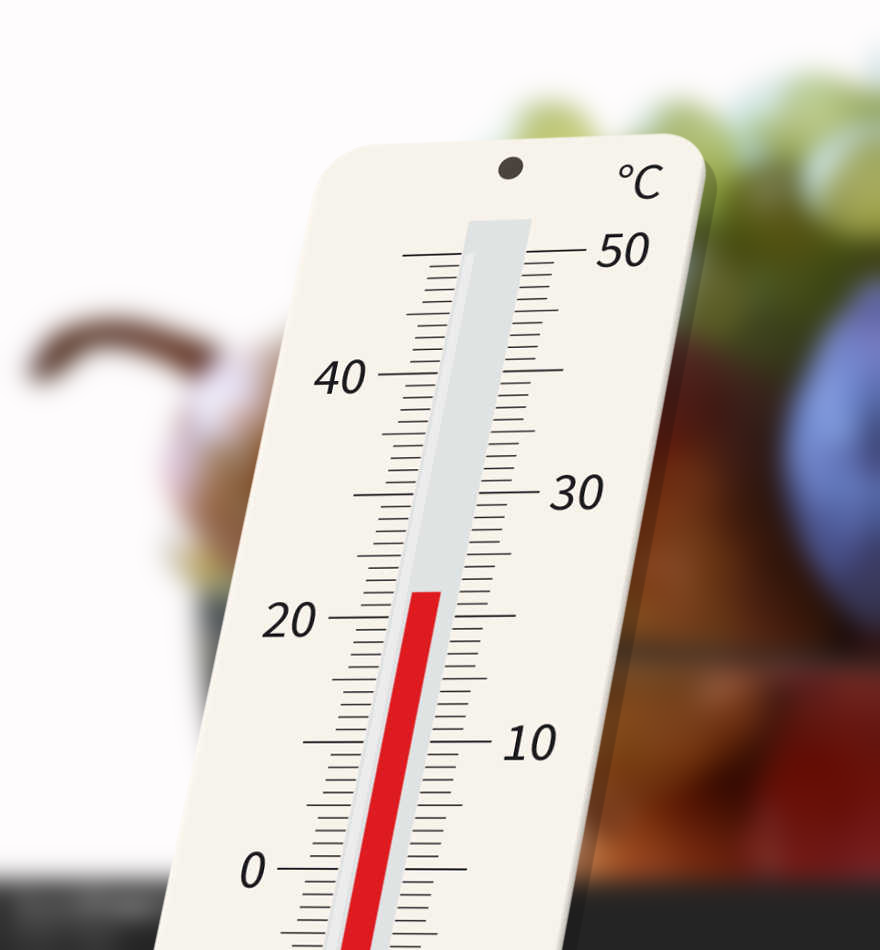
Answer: 22 °C
